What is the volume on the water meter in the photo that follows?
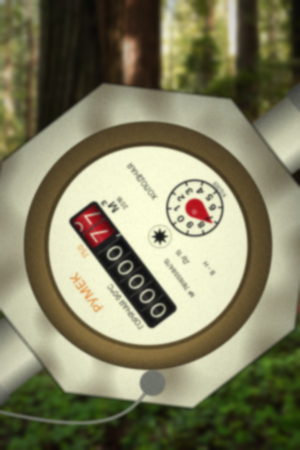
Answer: 0.767 m³
